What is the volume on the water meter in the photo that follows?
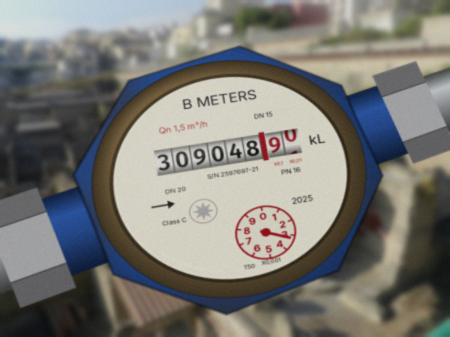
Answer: 309048.903 kL
